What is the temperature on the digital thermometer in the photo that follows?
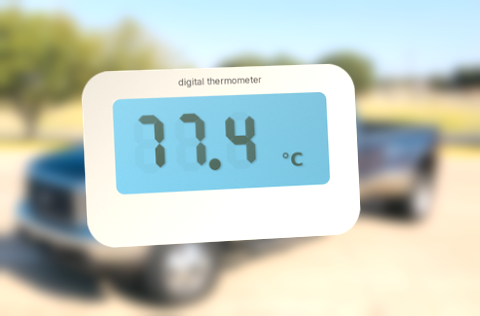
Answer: 77.4 °C
